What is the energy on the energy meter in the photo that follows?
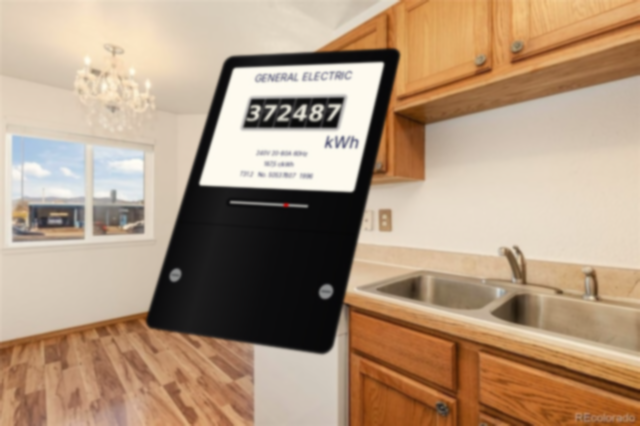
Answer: 372487 kWh
